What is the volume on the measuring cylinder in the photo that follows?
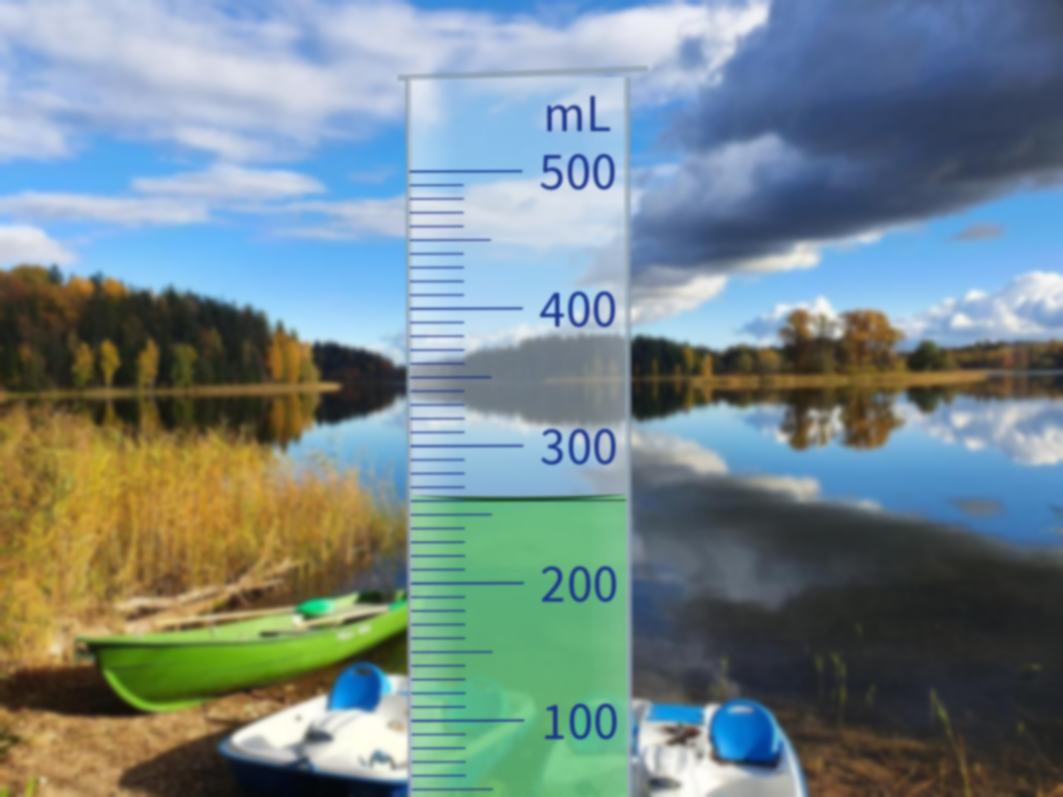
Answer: 260 mL
